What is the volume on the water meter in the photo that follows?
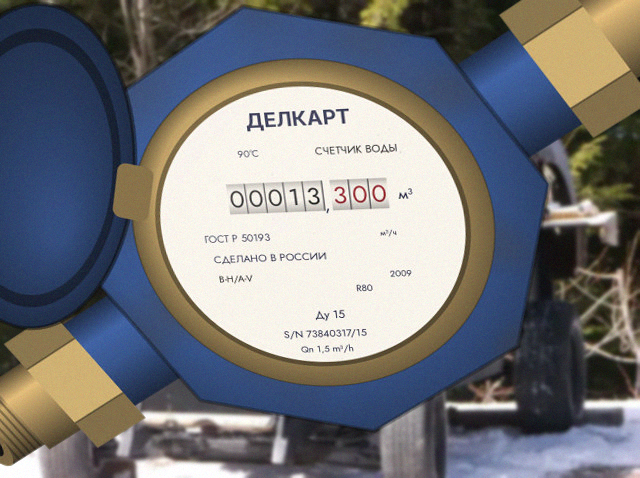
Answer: 13.300 m³
